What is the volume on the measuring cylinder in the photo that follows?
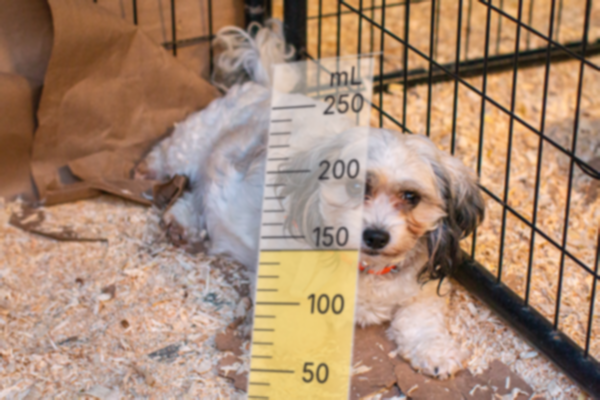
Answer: 140 mL
